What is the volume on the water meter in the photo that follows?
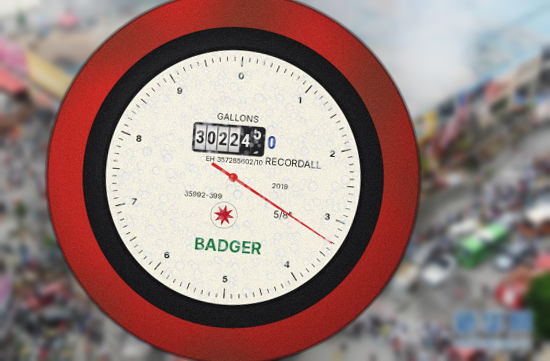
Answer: 3022453.3 gal
